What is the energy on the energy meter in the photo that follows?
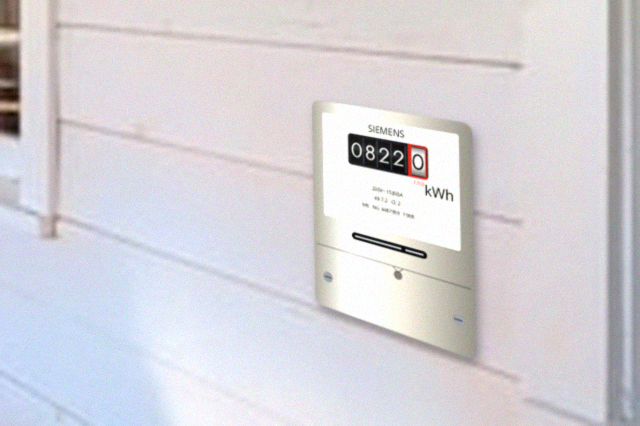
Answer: 822.0 kWh
